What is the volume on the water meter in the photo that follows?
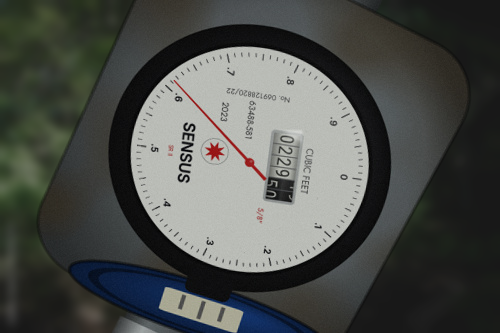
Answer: 22949.61 ft³
